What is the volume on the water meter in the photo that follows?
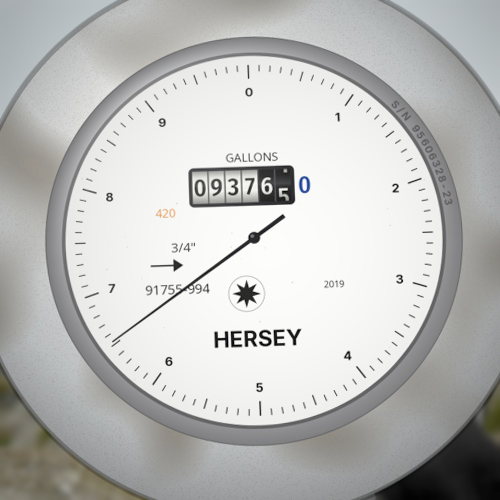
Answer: 937646.5 gal
